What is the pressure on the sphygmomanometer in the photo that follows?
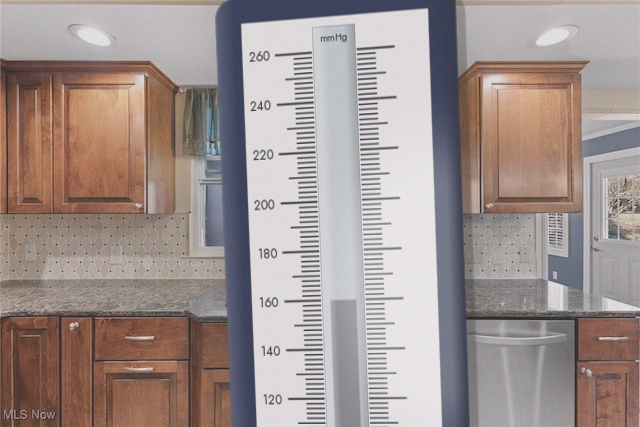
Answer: 160 mmHg
